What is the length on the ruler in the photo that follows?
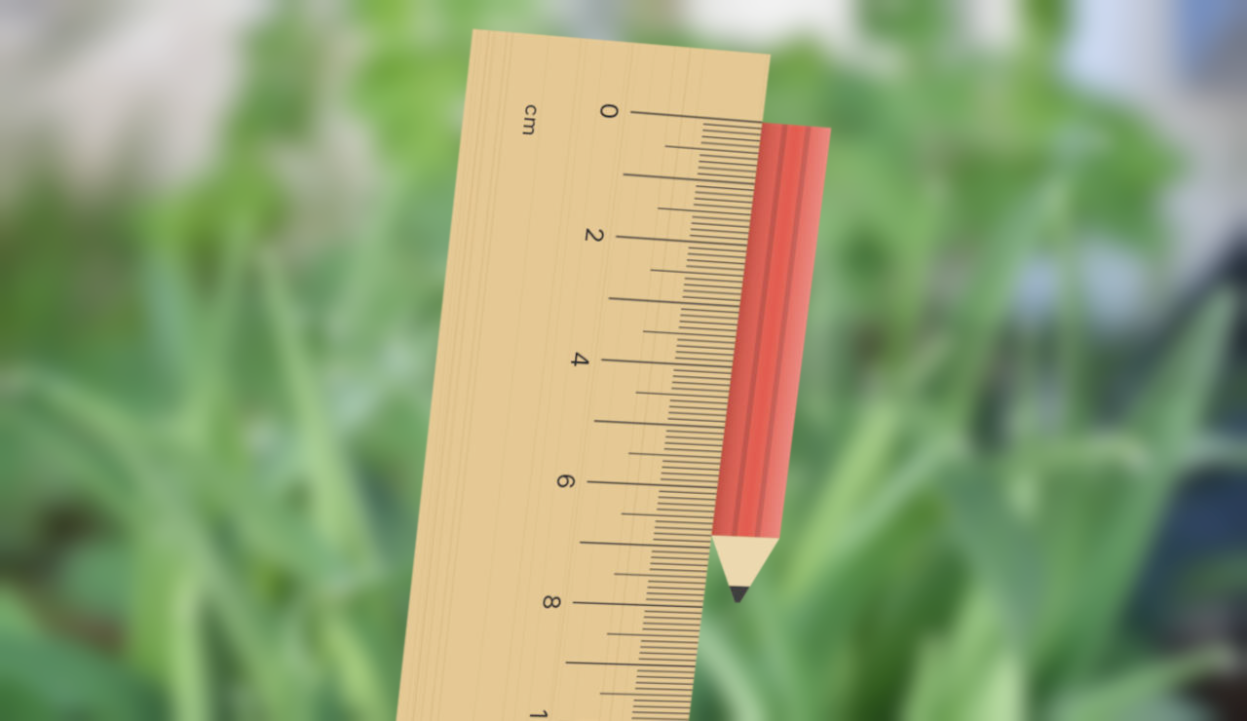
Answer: 7.9 cm
